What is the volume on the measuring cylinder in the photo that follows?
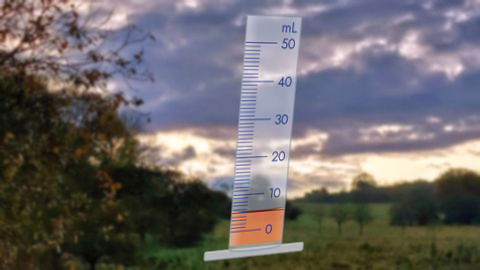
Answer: 5 mL
